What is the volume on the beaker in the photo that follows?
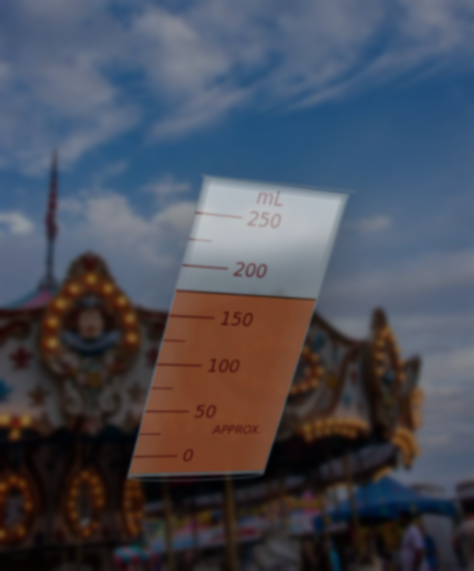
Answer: 175 mL
